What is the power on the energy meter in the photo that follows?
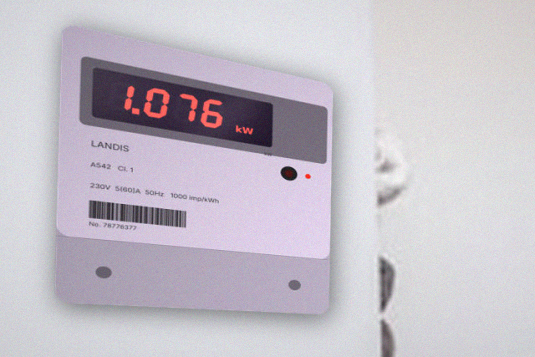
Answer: 1.076 kW
